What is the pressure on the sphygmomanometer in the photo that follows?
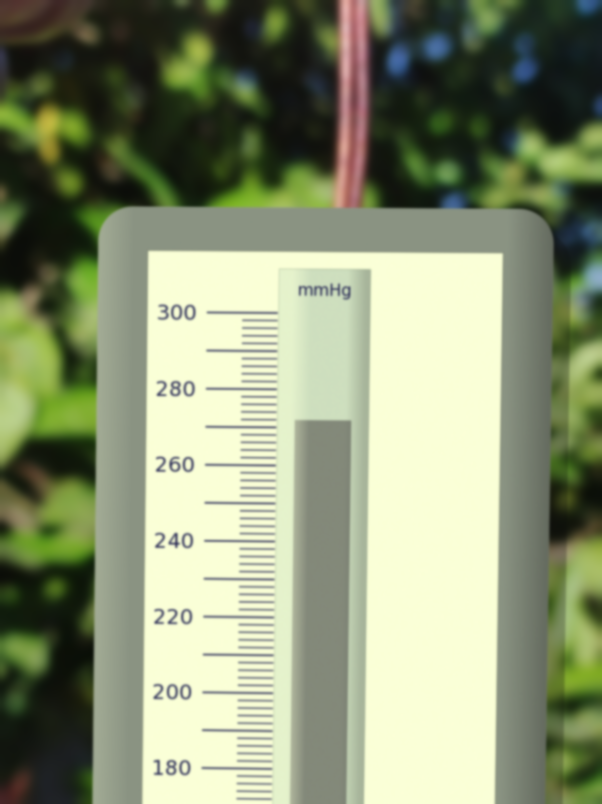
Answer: 272 mmHg
